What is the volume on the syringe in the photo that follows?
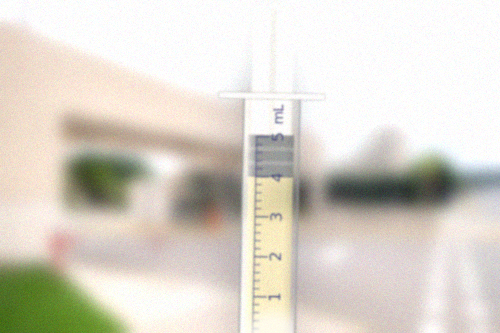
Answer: 4 mL
